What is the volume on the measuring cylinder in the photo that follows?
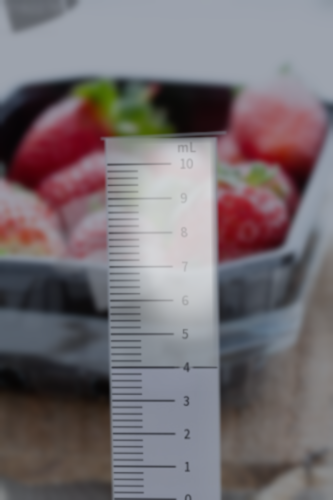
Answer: 4 mL
